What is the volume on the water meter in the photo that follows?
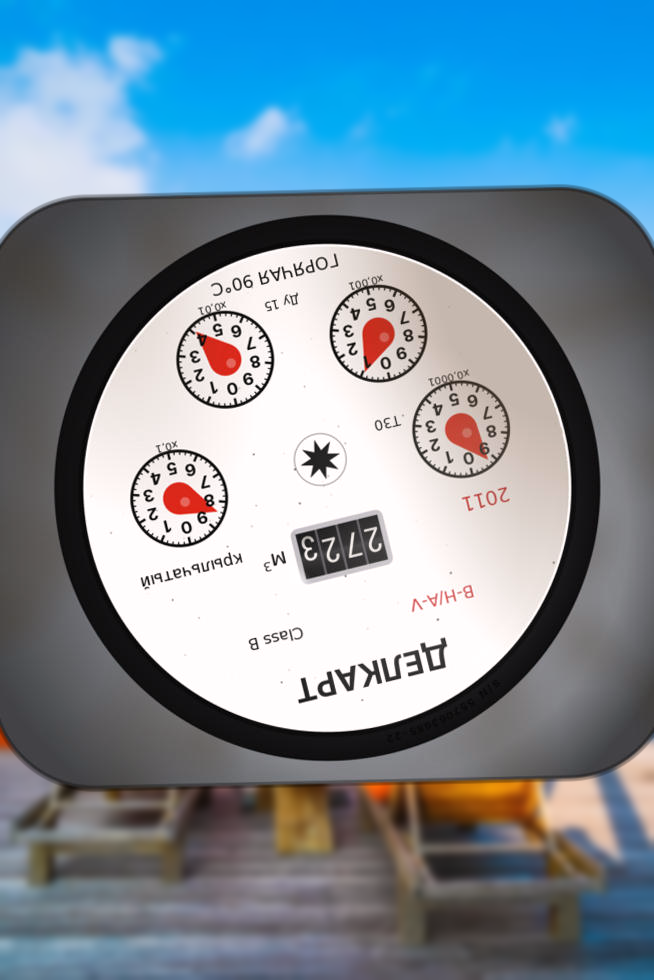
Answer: 2722.8409 m³
